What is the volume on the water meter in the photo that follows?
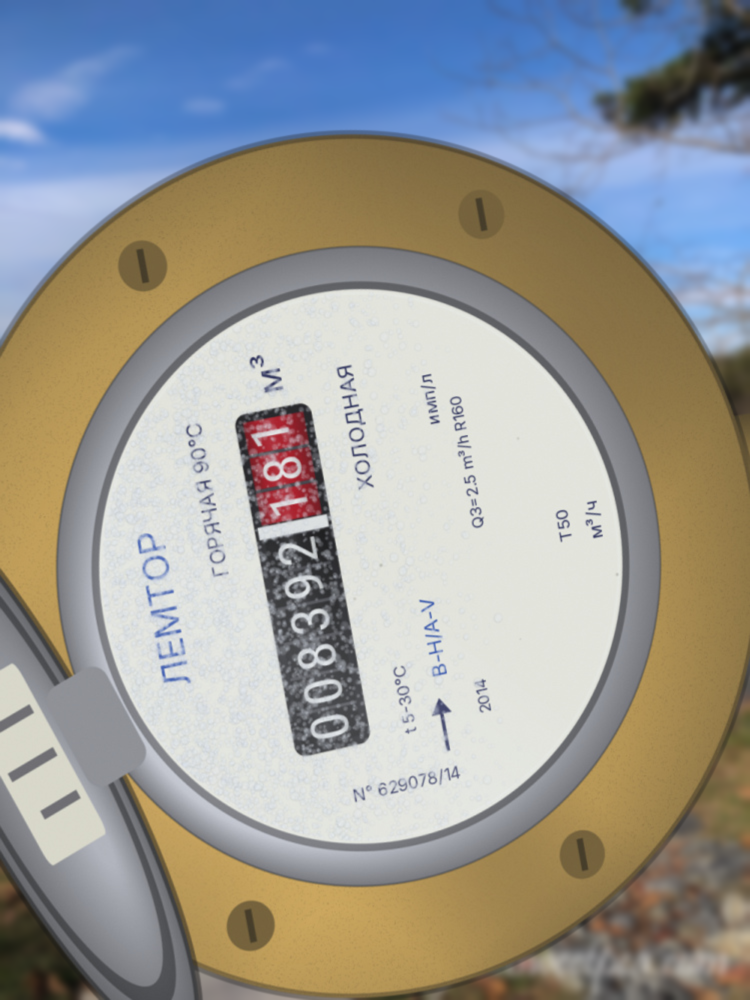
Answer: 8392.181 m³
